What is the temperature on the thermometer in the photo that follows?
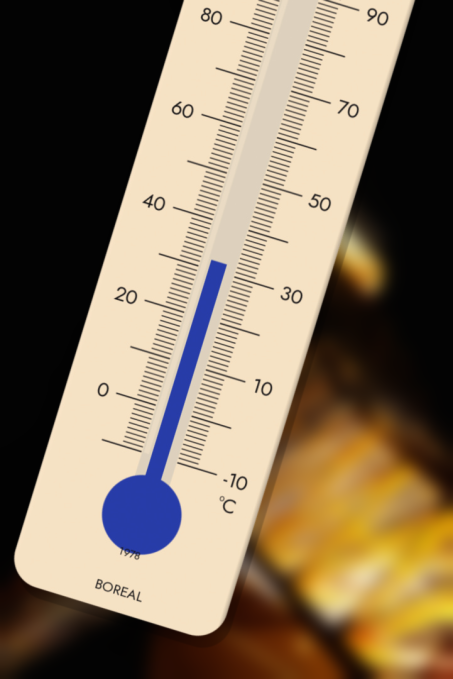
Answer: 32 °C
